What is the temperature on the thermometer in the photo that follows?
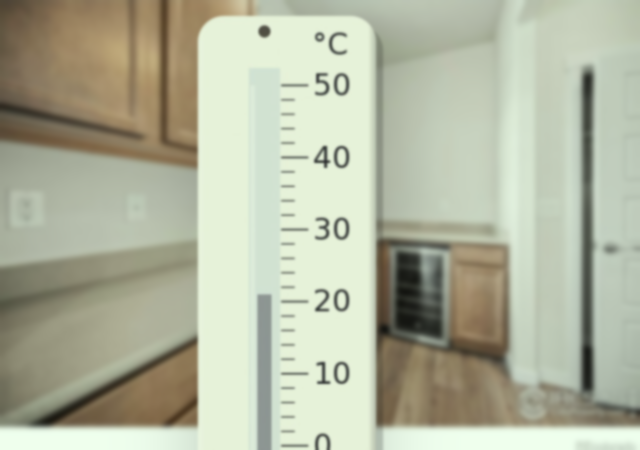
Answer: 21 °C
